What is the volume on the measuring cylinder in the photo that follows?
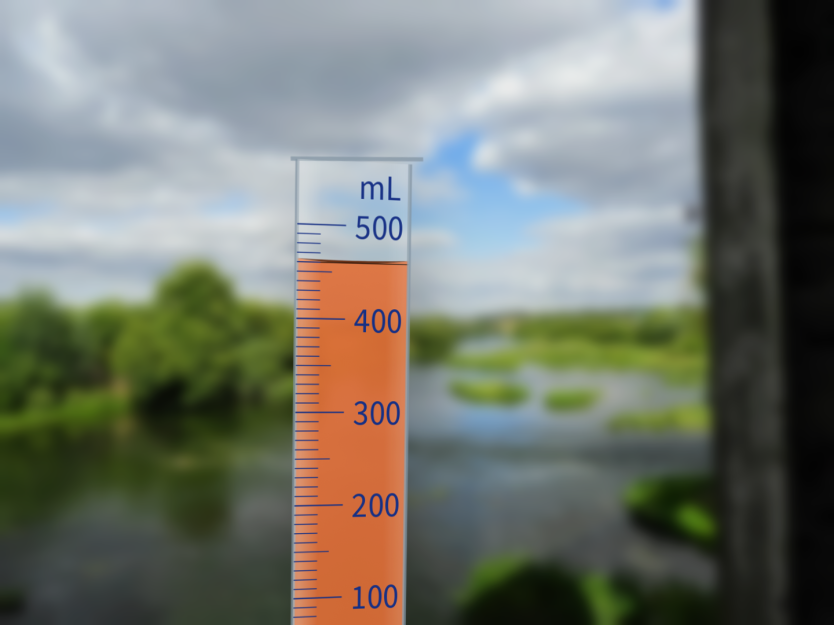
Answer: 460 mL
